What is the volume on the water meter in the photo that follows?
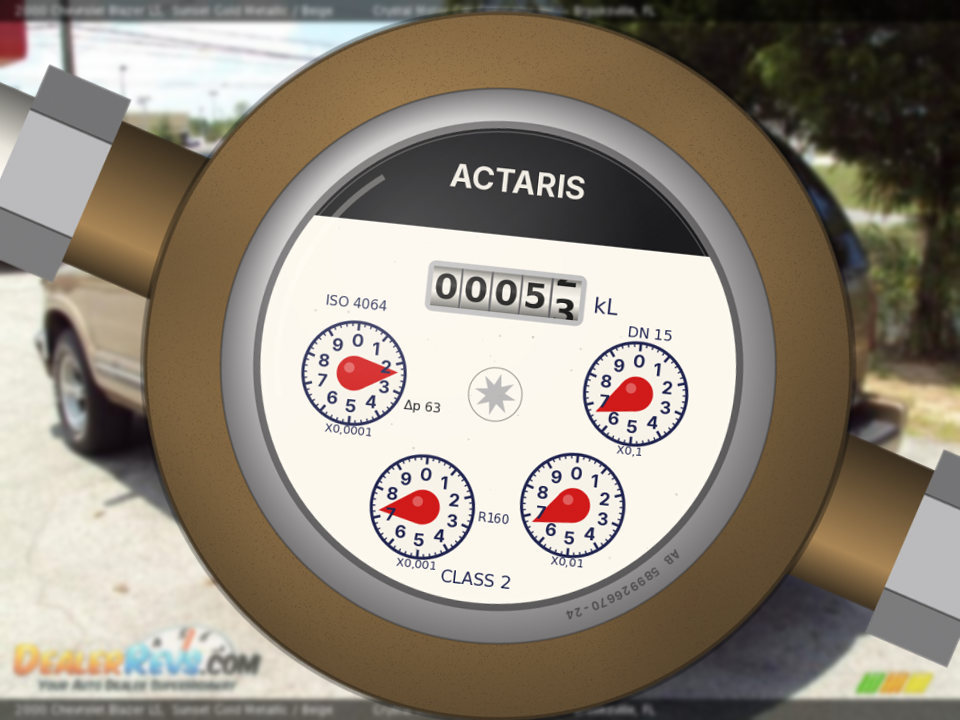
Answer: 52.6672 kL
